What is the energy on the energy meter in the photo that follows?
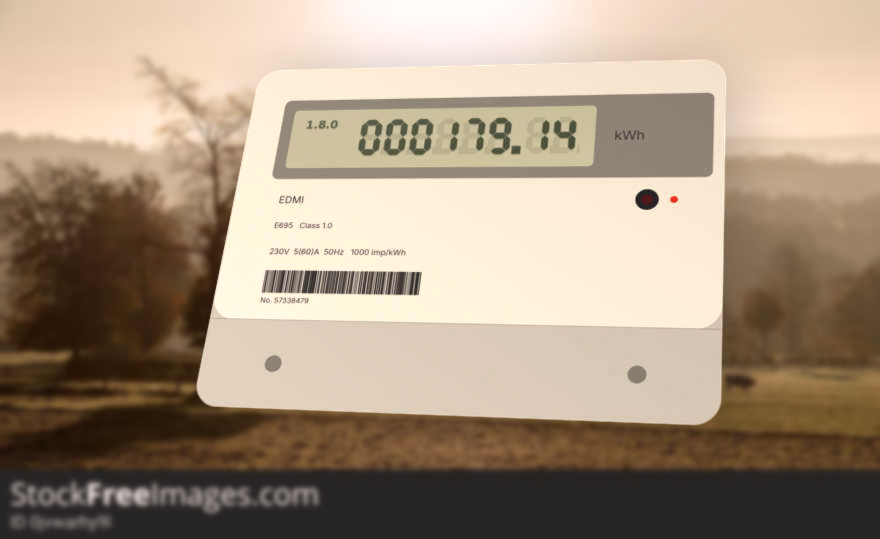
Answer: 179.14 kWh
